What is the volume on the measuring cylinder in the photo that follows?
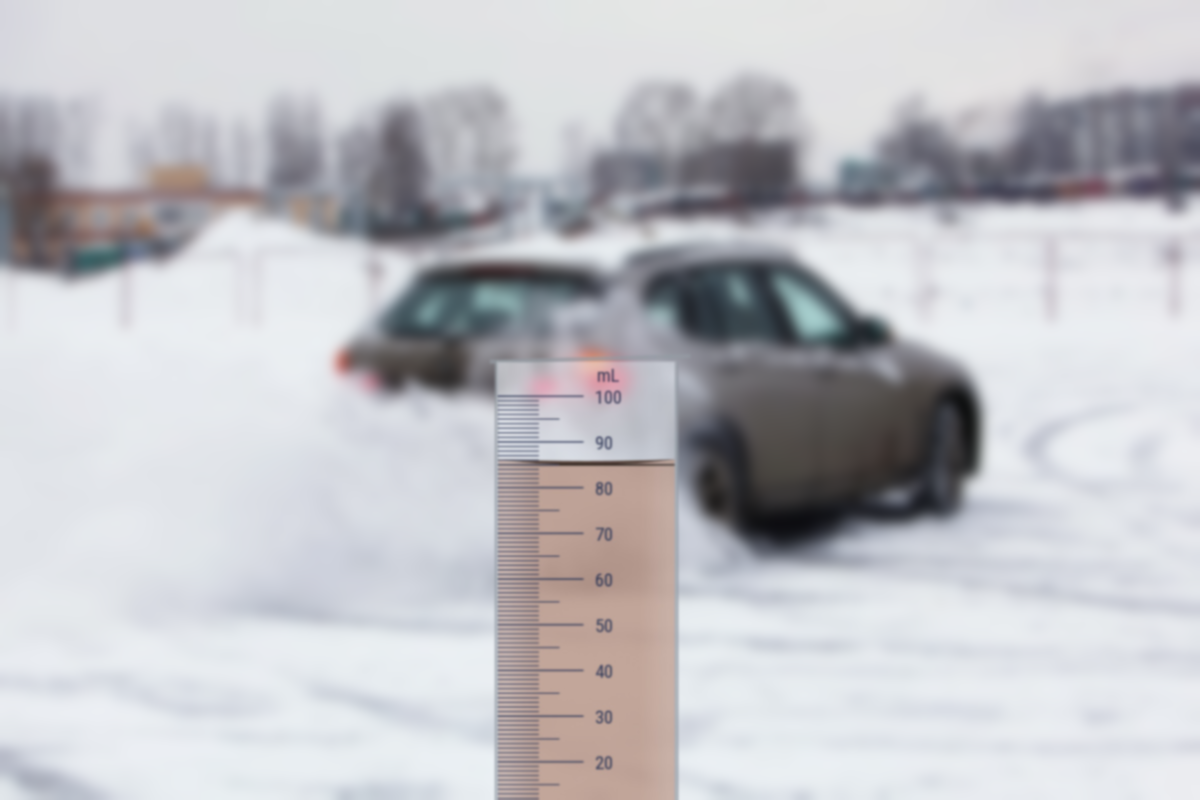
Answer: 85 mL
